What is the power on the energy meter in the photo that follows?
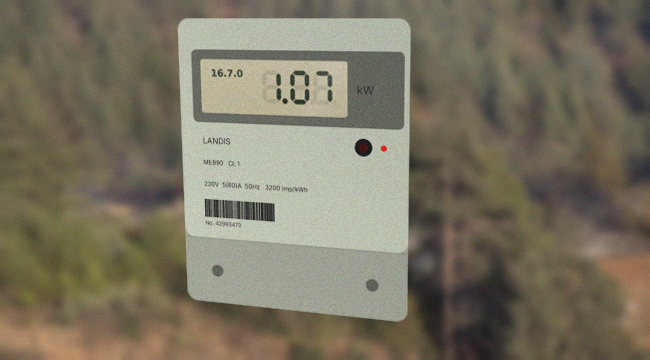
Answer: 1.07 kW
